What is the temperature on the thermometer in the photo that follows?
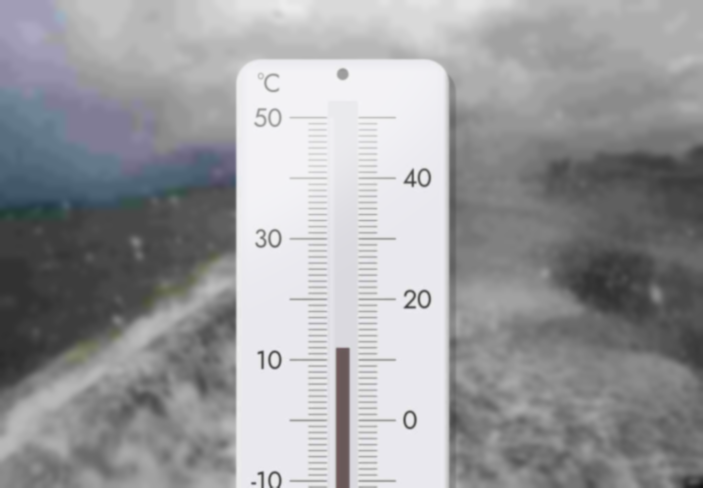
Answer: 12 °C
